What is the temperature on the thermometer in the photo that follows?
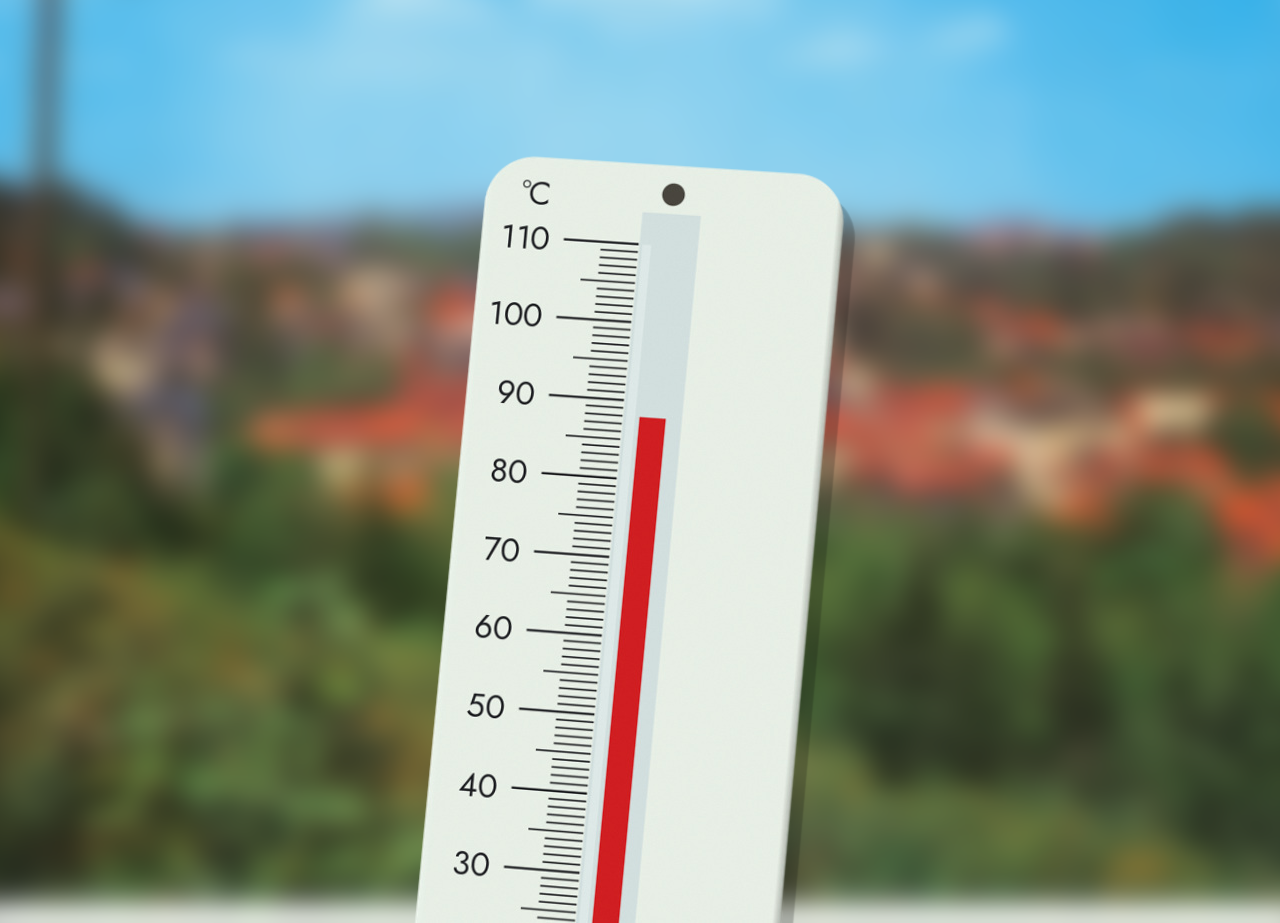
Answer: 88 °C
